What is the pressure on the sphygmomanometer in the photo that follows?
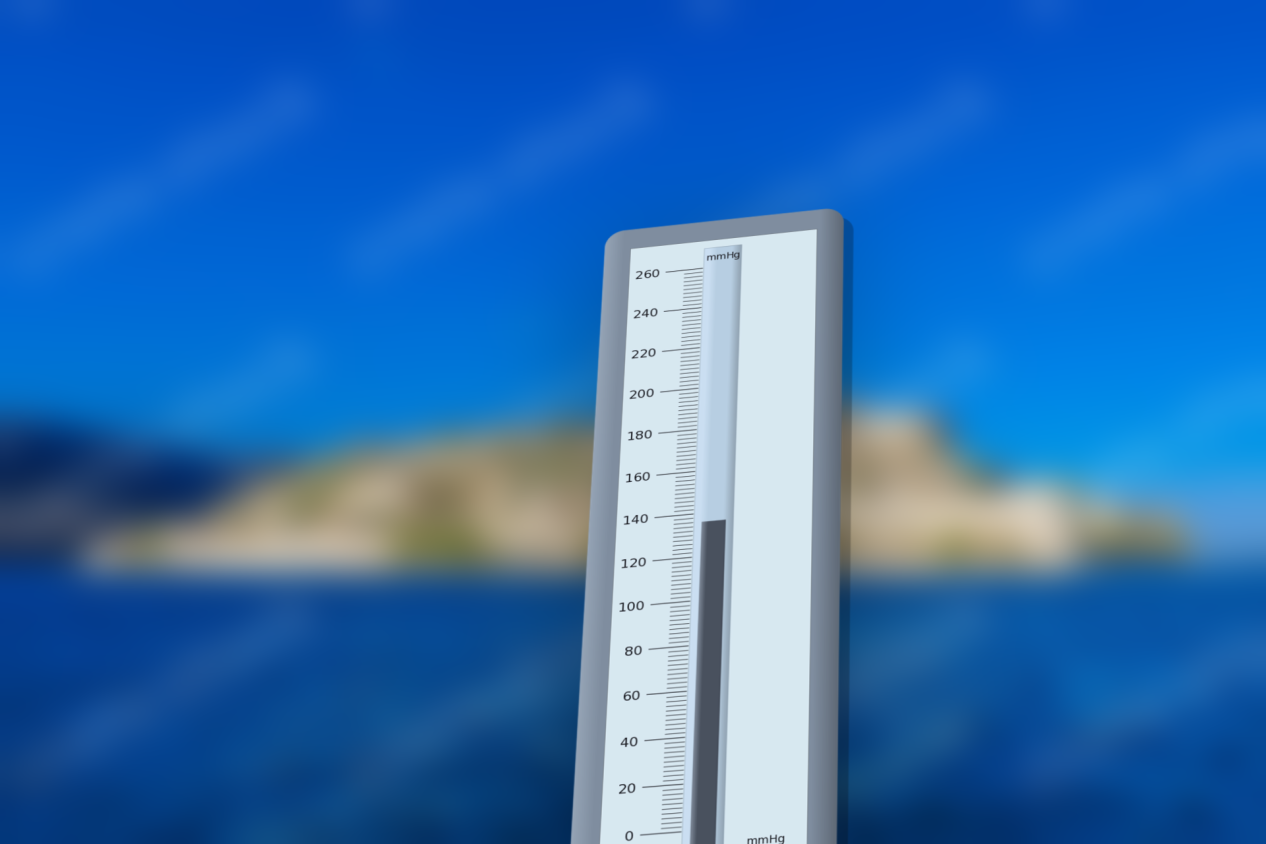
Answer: 136 mmHg
